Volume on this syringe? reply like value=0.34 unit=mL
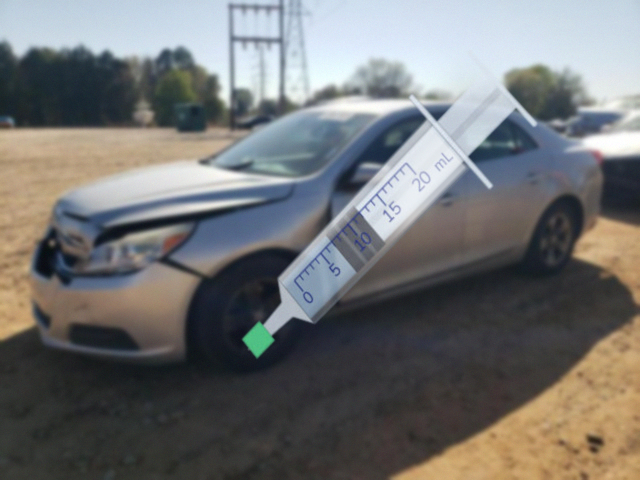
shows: value=7 unit=mL
